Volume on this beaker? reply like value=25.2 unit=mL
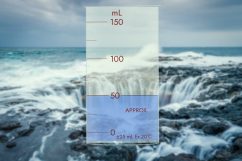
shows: value=50 unit=mL
